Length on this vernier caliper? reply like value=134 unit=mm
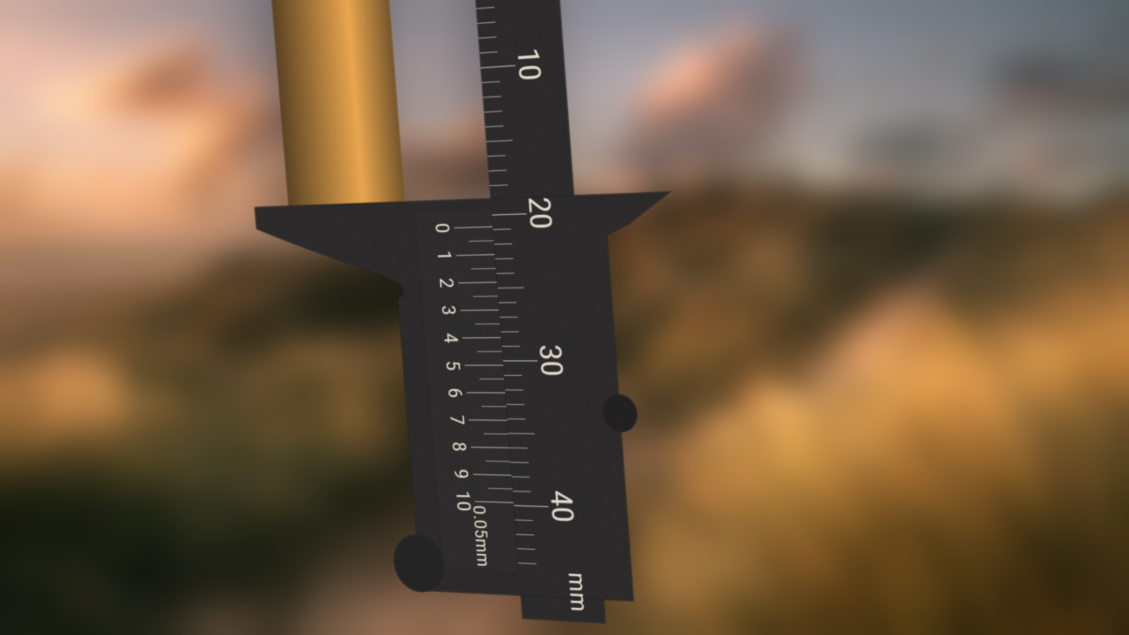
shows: value=20.8 unit=mm
